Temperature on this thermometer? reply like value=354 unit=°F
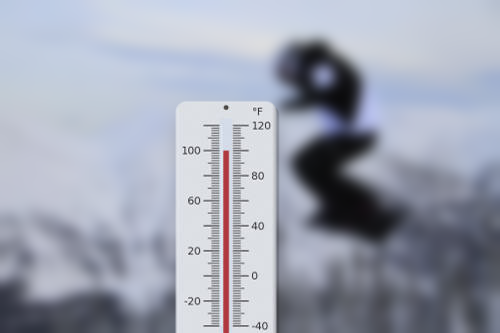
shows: value=100 unit=°F
